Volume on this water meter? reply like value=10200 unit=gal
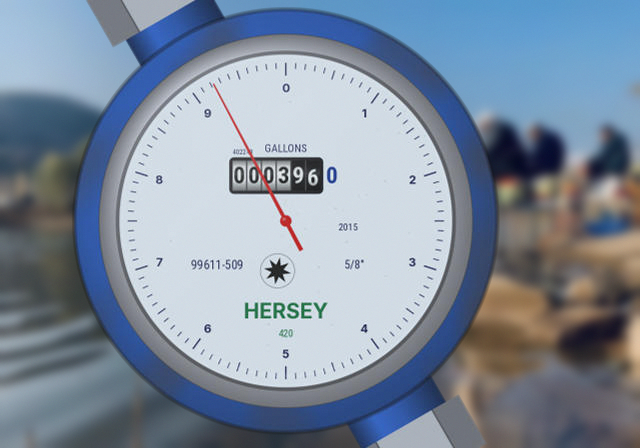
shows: value=3959.2 unit=gal
